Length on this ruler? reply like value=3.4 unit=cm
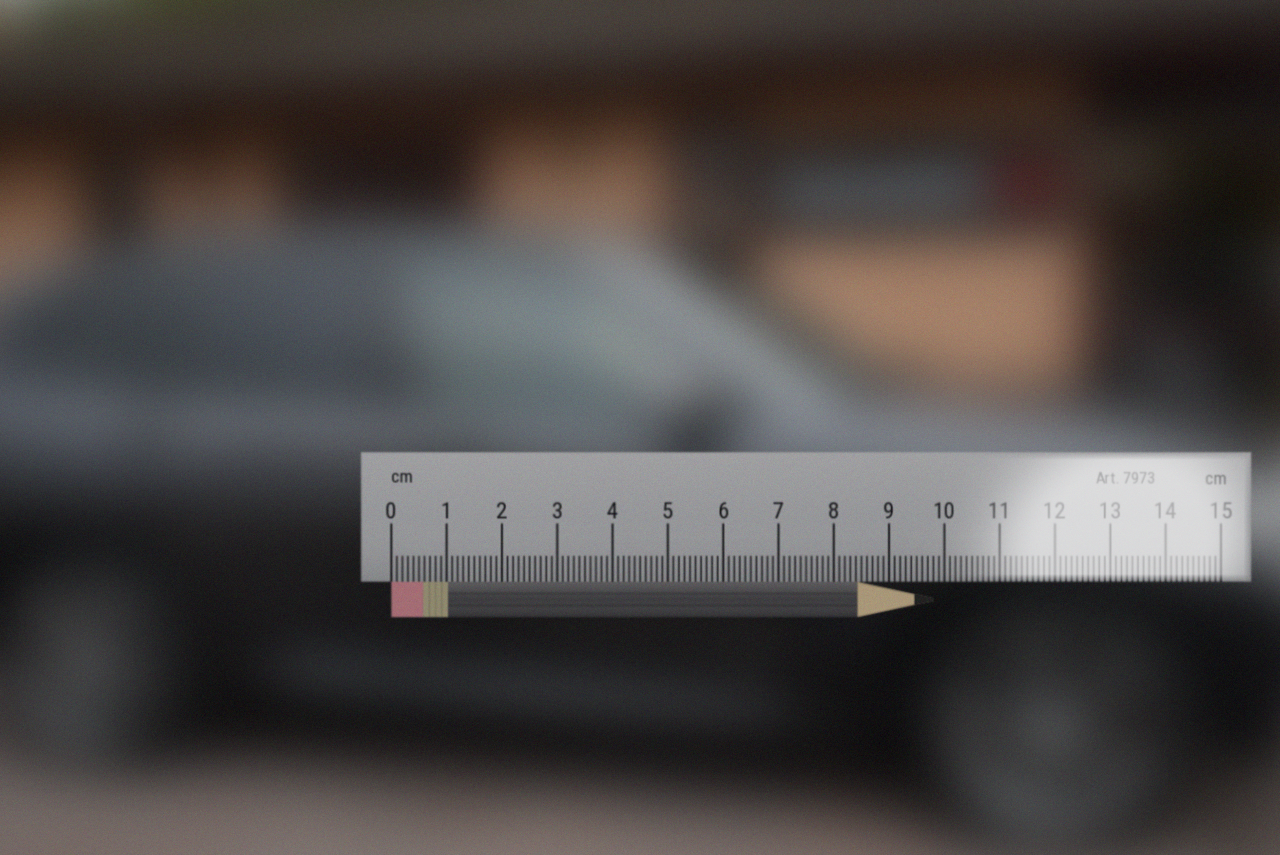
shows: value=9.8 unit=cm
